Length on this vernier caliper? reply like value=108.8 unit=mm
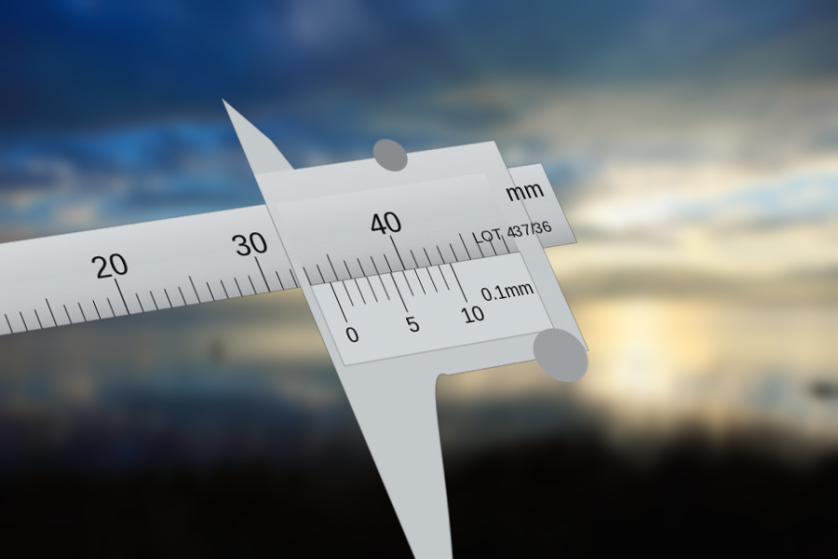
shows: value=34.4 unit=mm
